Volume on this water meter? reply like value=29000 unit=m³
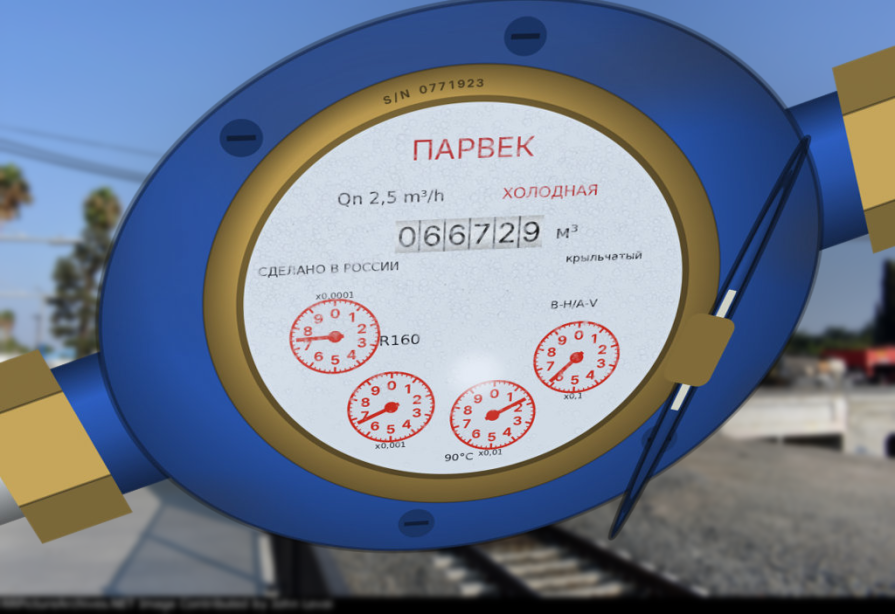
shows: value=66729.6167 unit=m³
